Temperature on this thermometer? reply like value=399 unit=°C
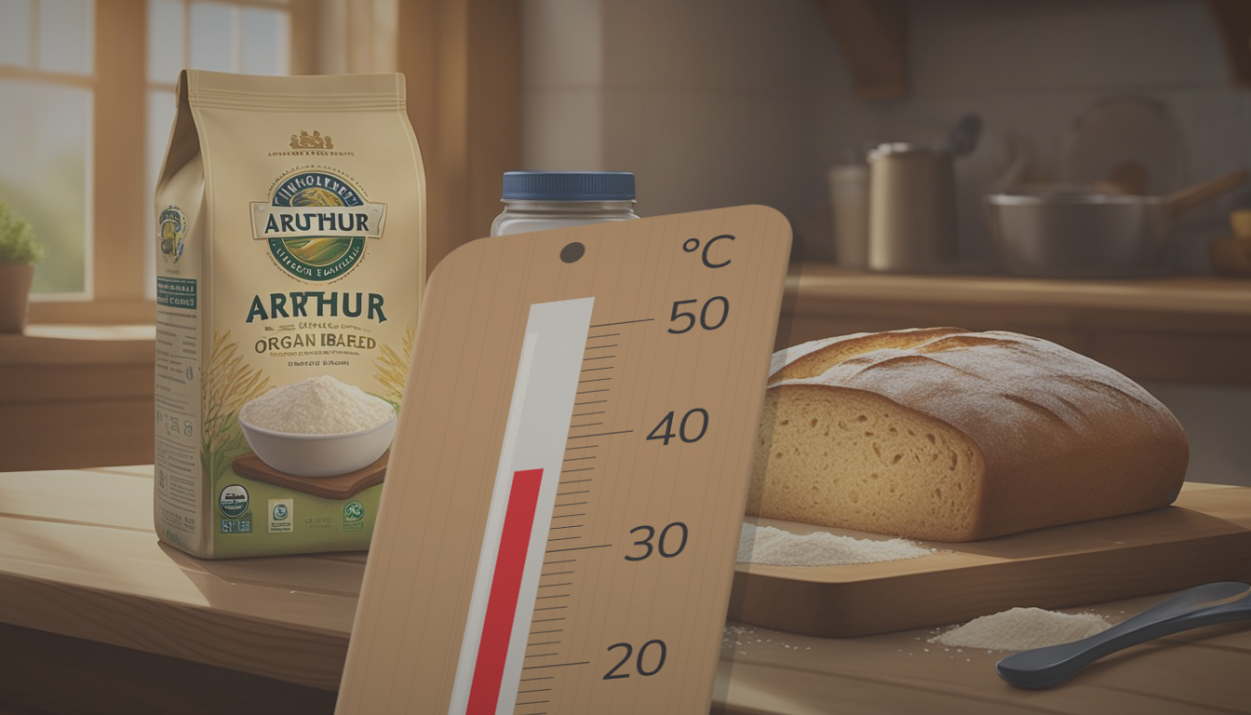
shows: value=37.5 unit=°C
